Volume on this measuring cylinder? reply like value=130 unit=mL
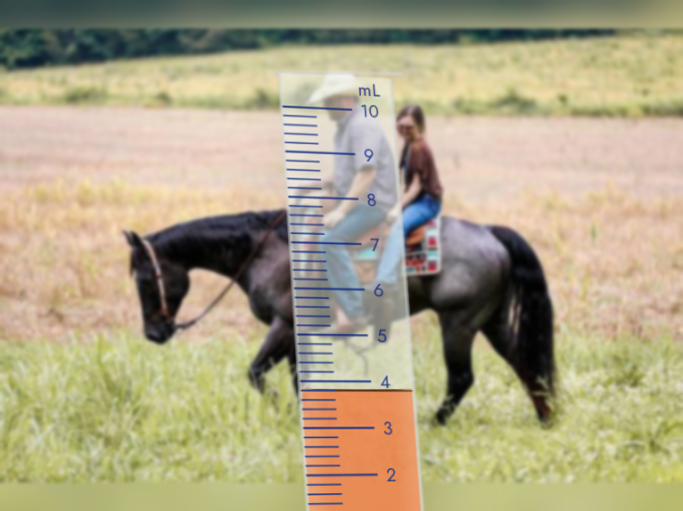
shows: value=3.8 unit=mL
